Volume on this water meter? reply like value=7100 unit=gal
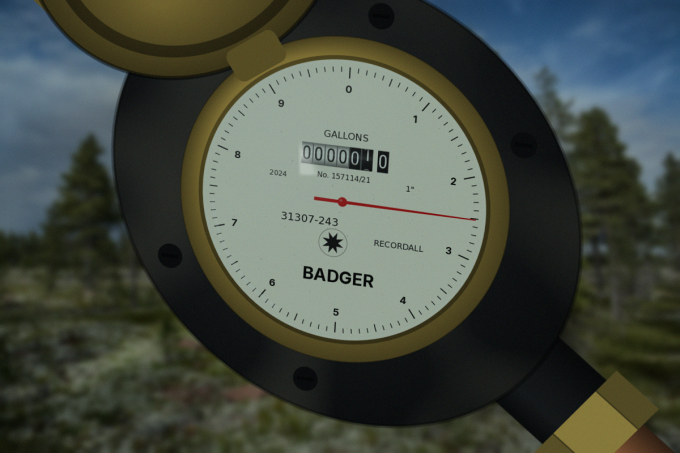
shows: value=12.5 unit=gal
